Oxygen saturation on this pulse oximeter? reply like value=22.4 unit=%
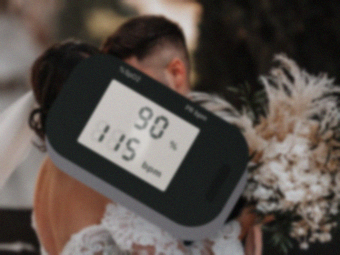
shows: value=90 unit=%
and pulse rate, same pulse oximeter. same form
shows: value=115 unit=bpm
